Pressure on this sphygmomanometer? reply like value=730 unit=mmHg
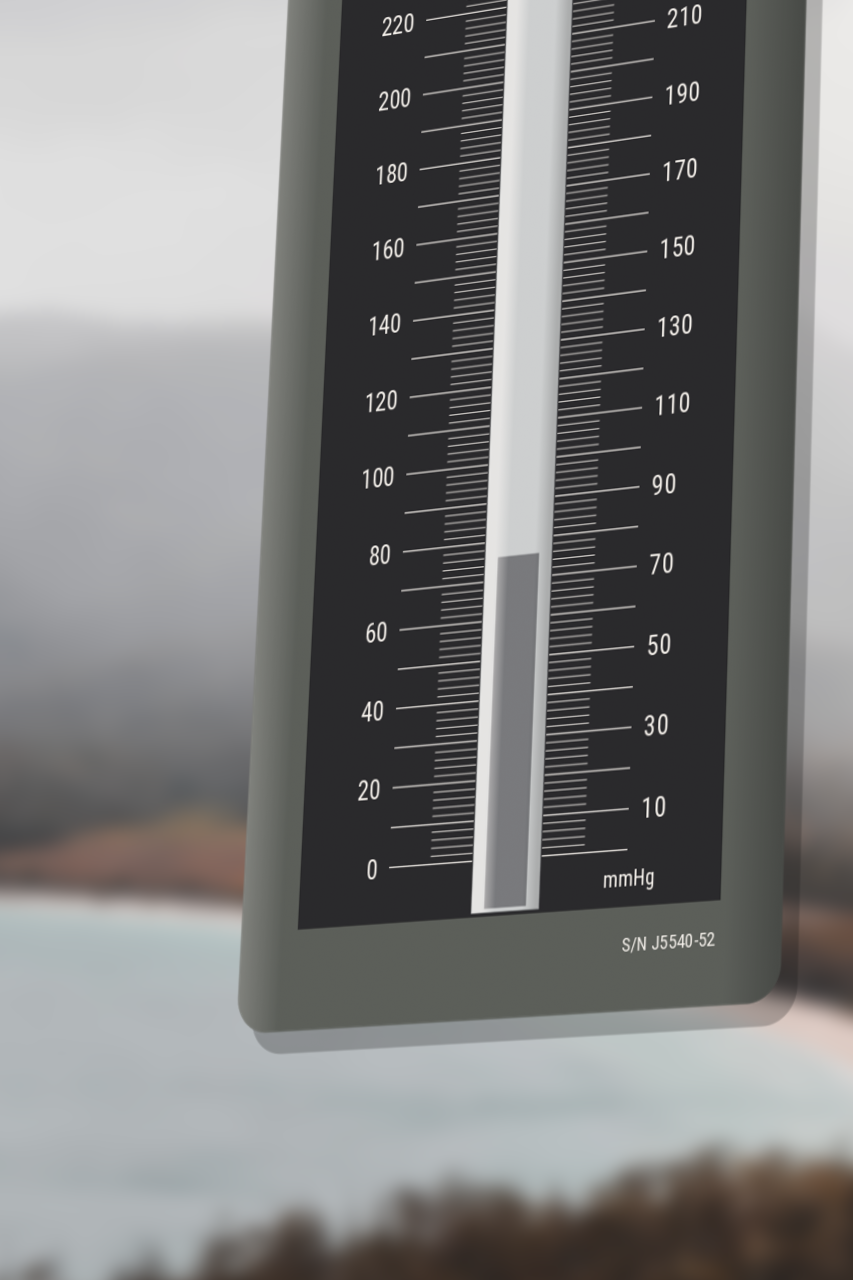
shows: value=76 unit=mmHg
